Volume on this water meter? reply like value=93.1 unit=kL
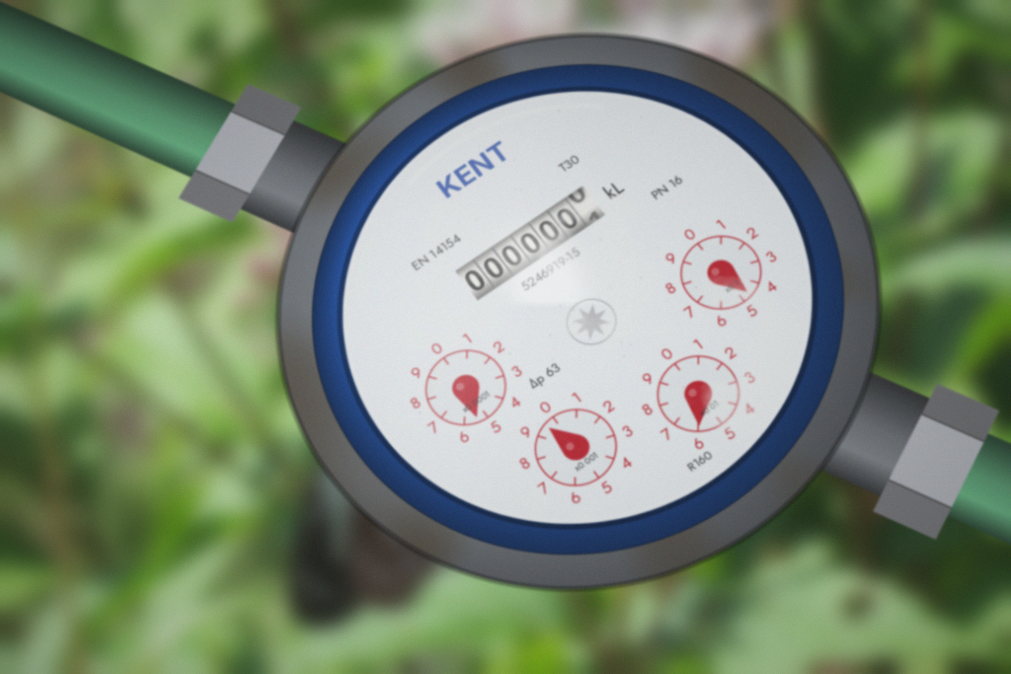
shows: value=0.4595 unit=kL
